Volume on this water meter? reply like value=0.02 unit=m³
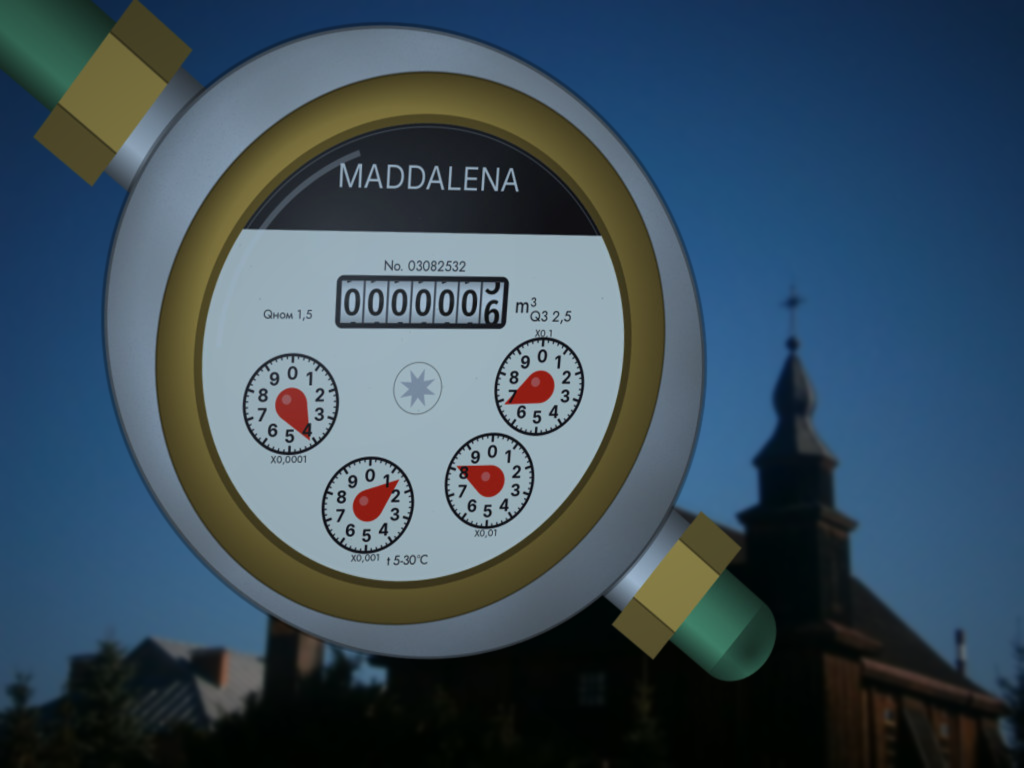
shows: value=5.6814 unit=m³
